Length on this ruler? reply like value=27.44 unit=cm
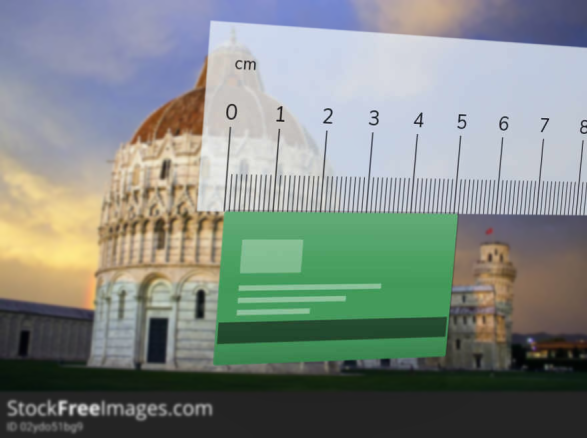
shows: value=5.1 unit=cm
